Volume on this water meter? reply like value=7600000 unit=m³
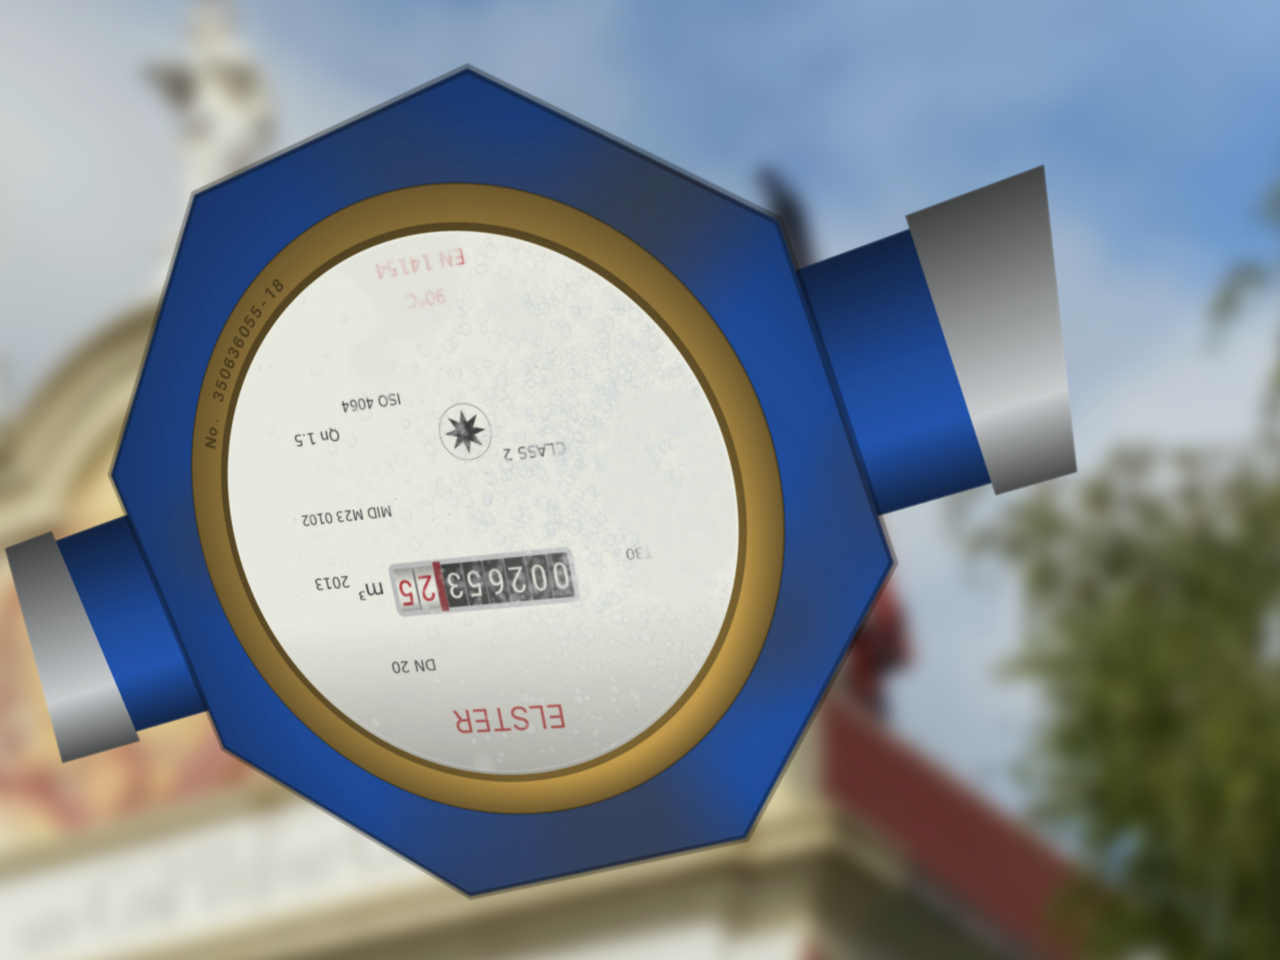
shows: value=2653.25 unit=m³
